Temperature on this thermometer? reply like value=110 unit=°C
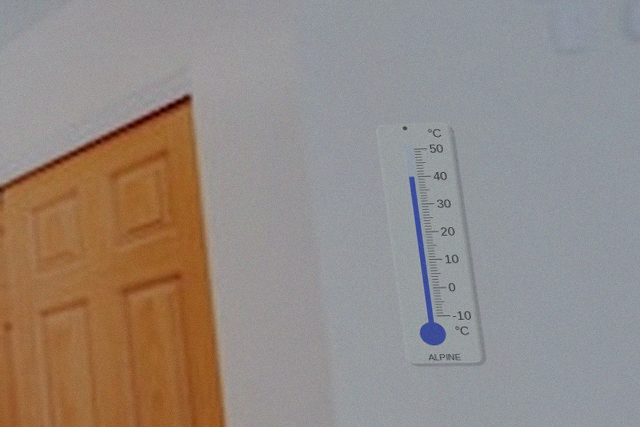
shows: value=40 unit=°C
